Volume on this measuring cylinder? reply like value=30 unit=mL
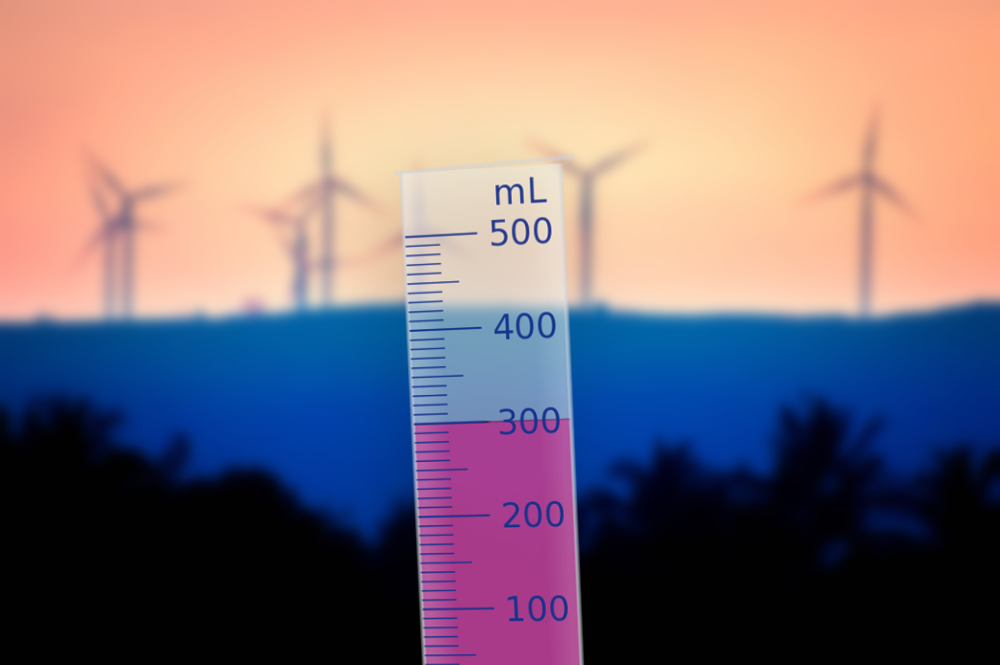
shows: value=300 unit=mL
